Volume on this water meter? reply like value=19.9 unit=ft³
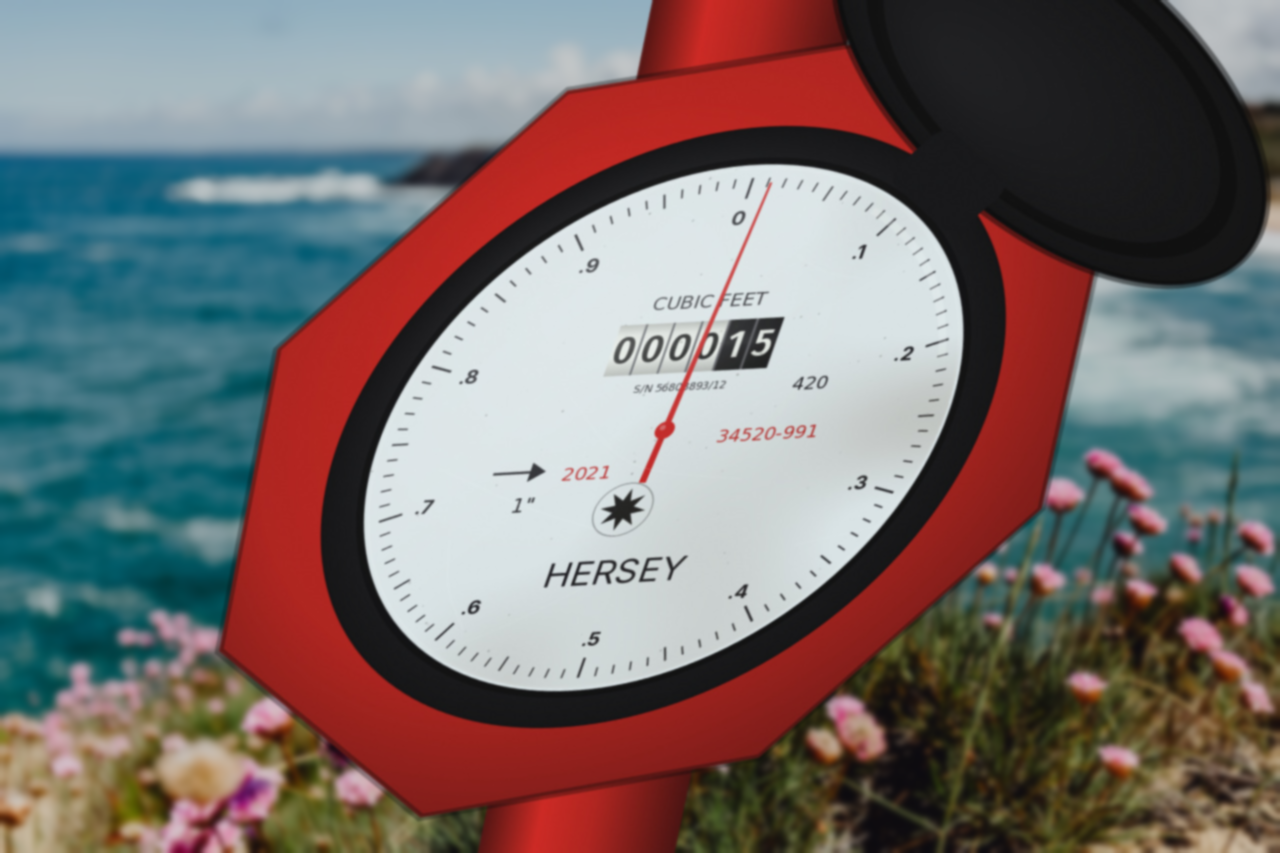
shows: value=15.01 unit=ft³
